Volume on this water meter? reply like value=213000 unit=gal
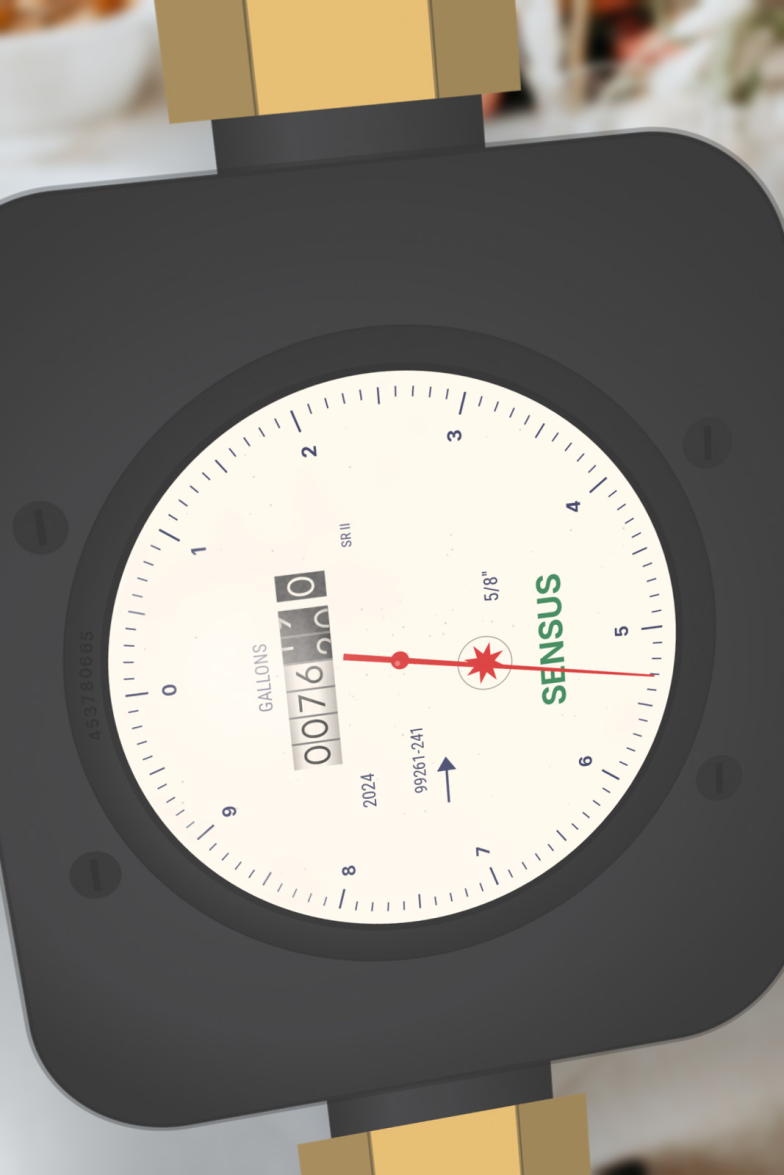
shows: value=76195.3 unit=gal
